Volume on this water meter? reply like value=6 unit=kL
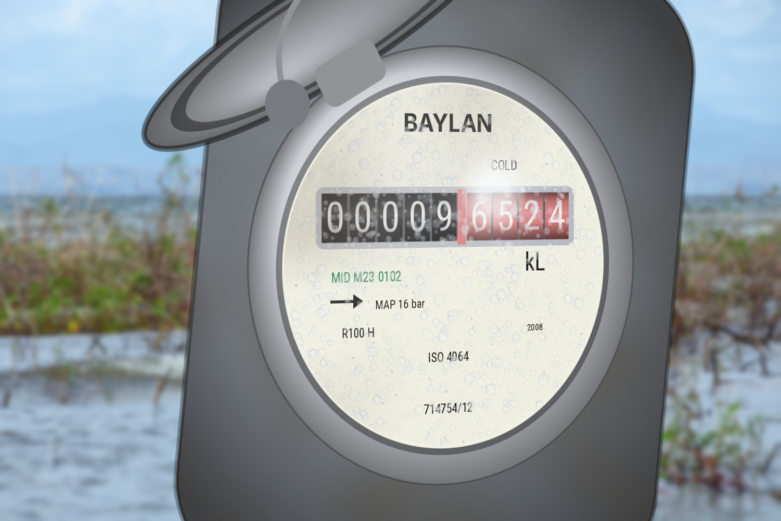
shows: value=9.6524 unit=kL
